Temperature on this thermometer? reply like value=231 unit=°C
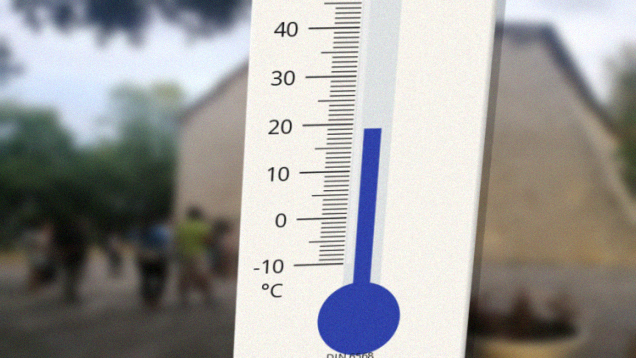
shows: value=19 unit=°C
